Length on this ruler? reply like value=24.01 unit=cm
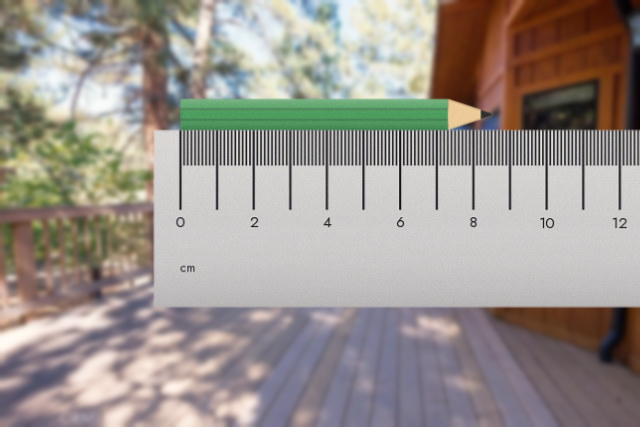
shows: value=8.5 unit=cm
